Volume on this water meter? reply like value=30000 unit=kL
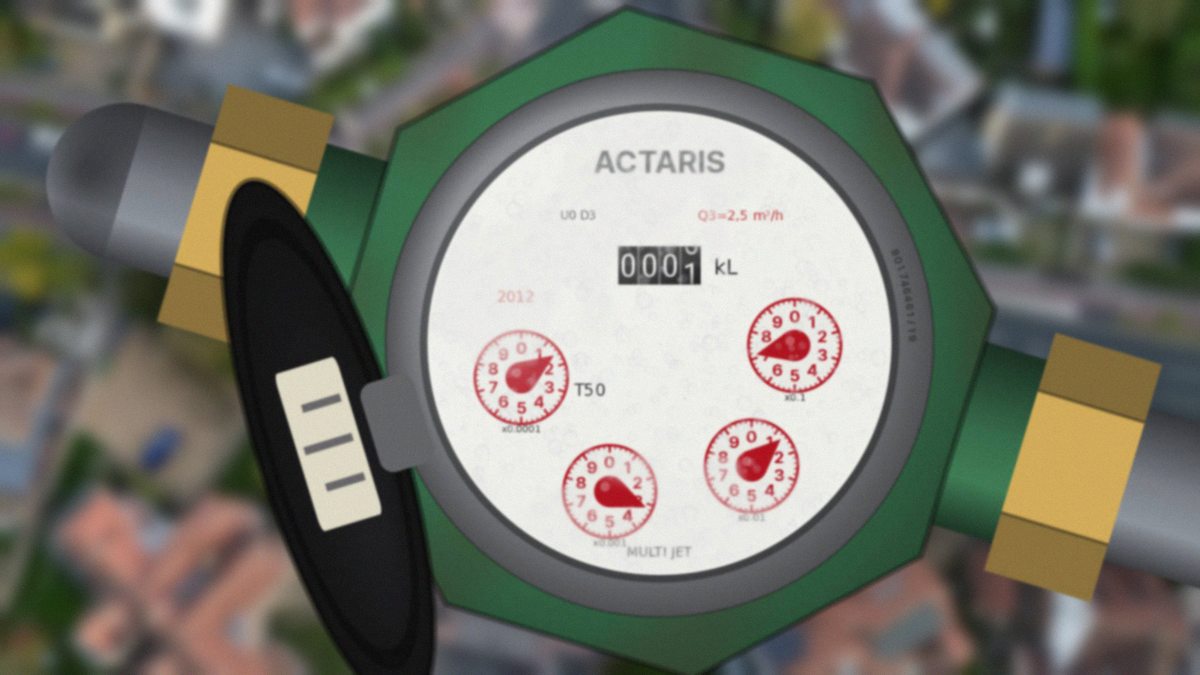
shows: value=0.7131 unit=kL
